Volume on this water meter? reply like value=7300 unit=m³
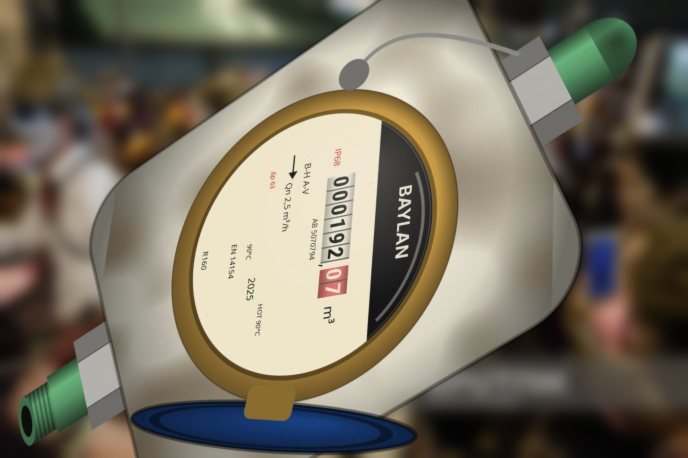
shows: value=192.07 unit=m³
